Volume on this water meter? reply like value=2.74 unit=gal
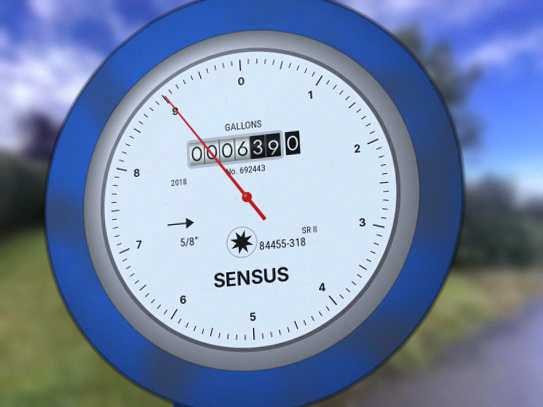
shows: value=6389.0 unit=gal
